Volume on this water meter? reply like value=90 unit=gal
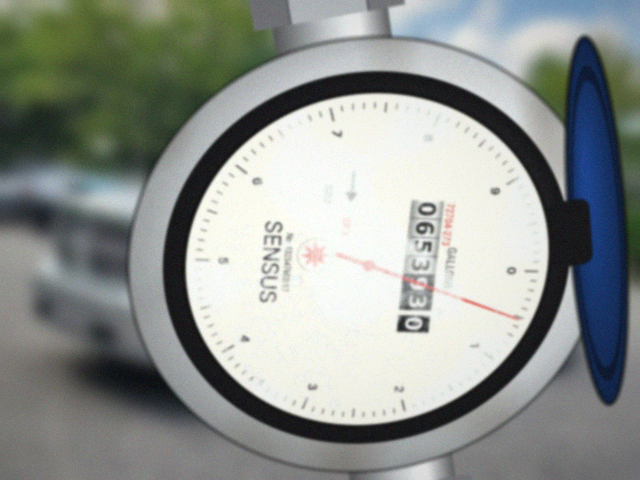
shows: value=653930.5 unit=gal
